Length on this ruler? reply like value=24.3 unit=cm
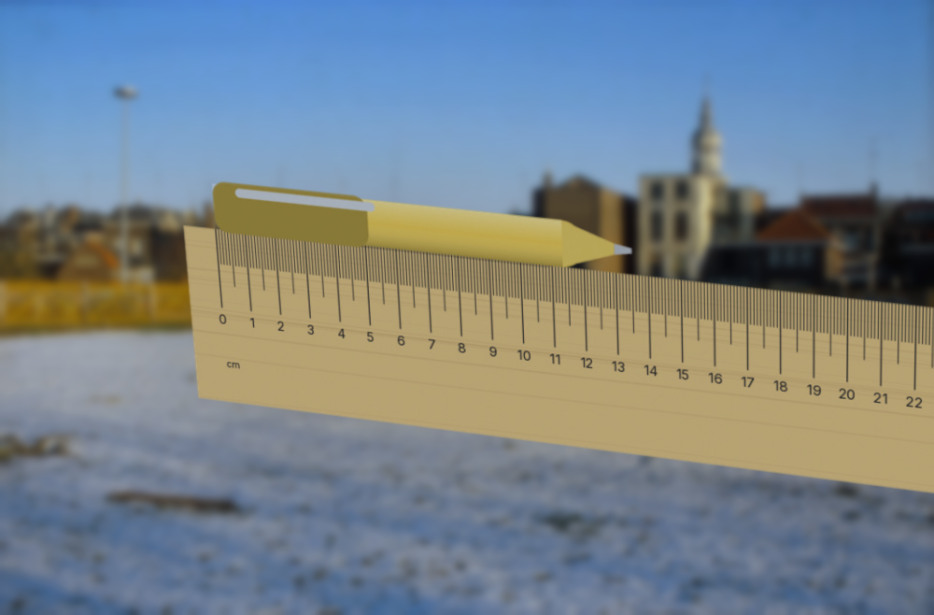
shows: value=13.5 unit=cm
